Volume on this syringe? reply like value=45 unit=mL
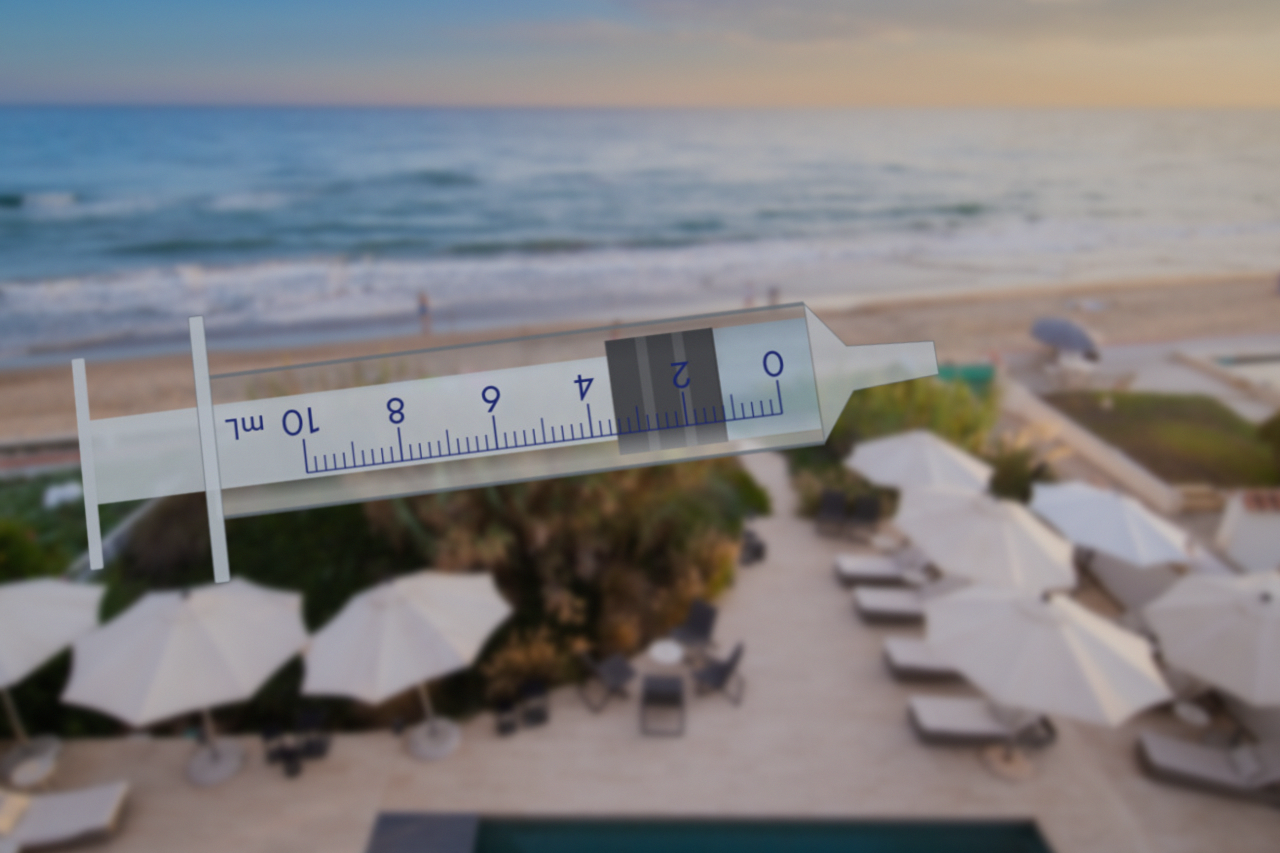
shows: value=1.2 unit=mL
